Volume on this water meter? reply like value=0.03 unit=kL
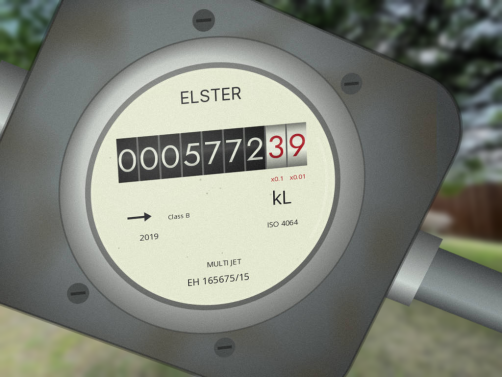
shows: value=5772.39 unit=kL
